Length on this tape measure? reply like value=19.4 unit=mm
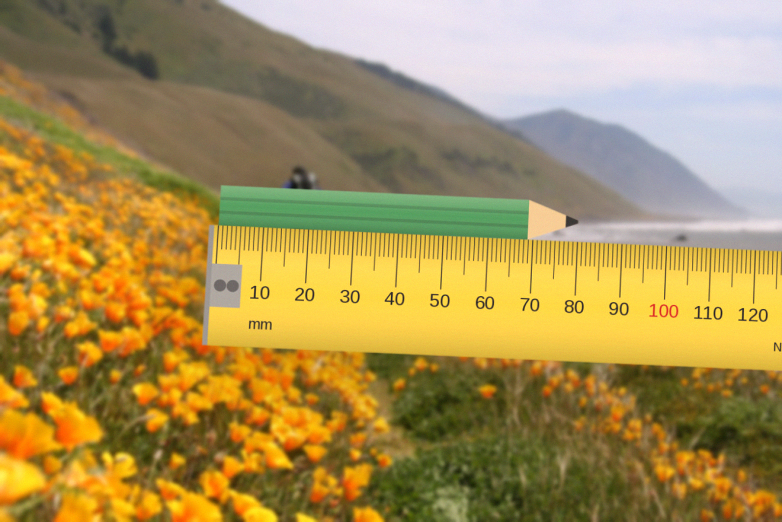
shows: value=80 unit=mm
